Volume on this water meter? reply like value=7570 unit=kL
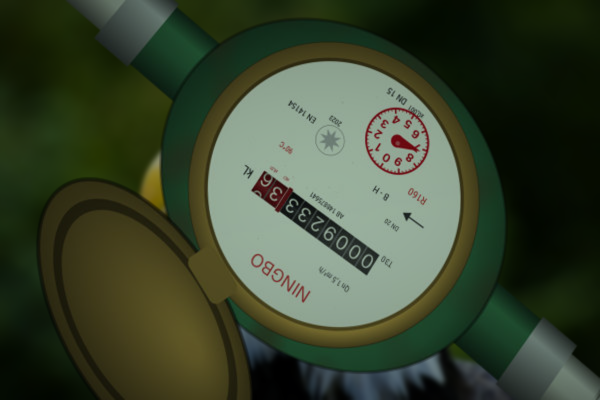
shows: value=9233.357 unit=kL
